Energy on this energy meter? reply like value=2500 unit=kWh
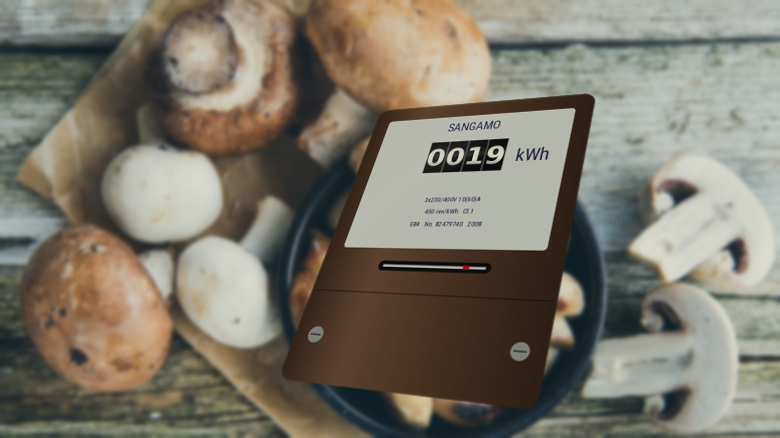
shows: value=19 unit=kWh
